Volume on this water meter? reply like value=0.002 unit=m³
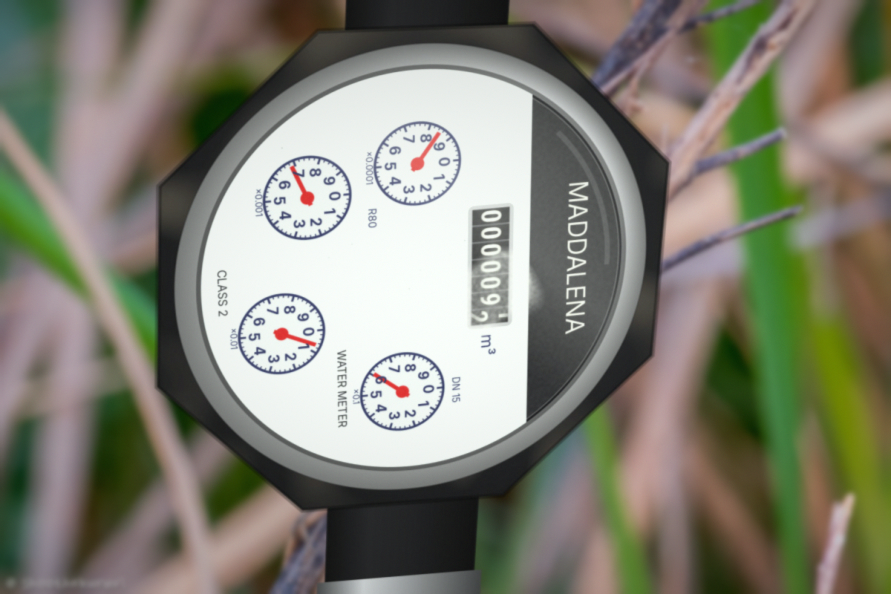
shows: value=91.6068 unit=m³
